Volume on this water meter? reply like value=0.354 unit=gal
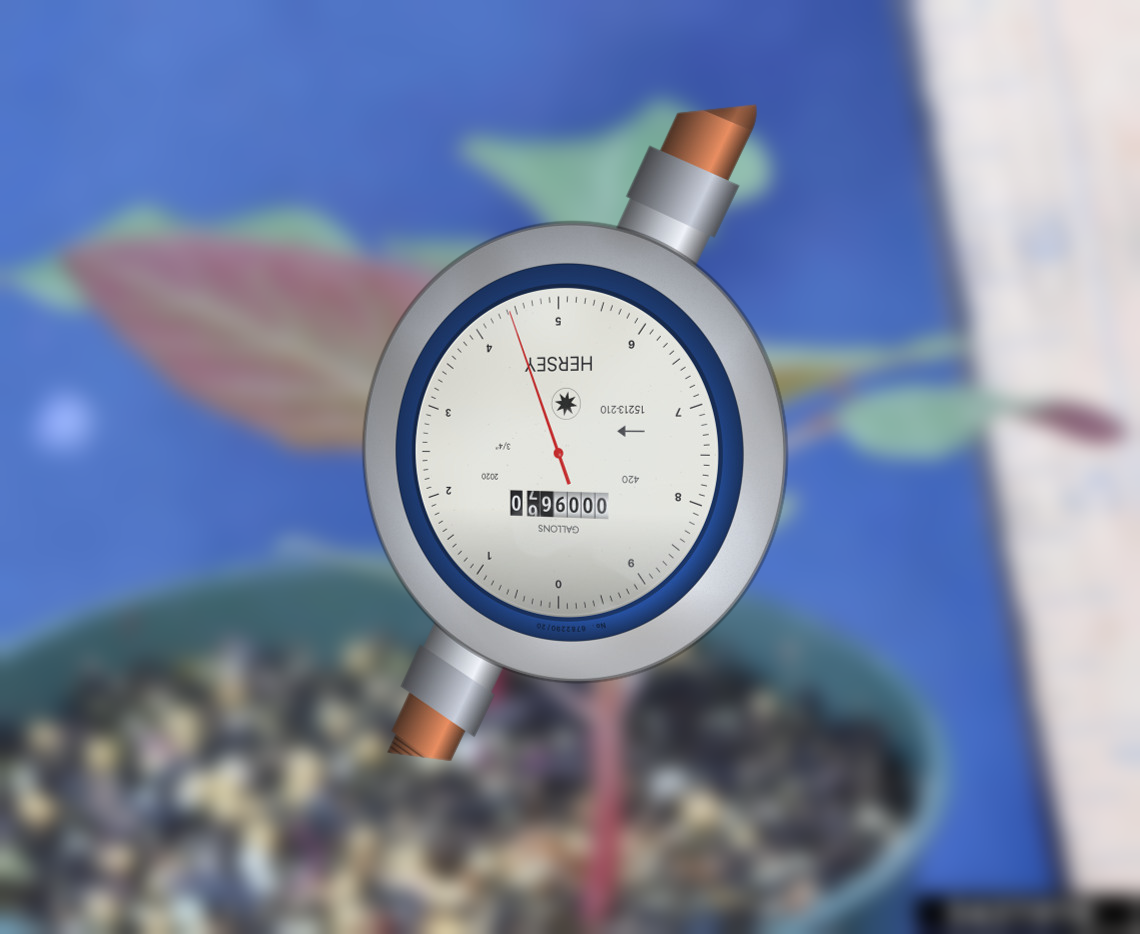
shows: value=9664.4 unit=gal
